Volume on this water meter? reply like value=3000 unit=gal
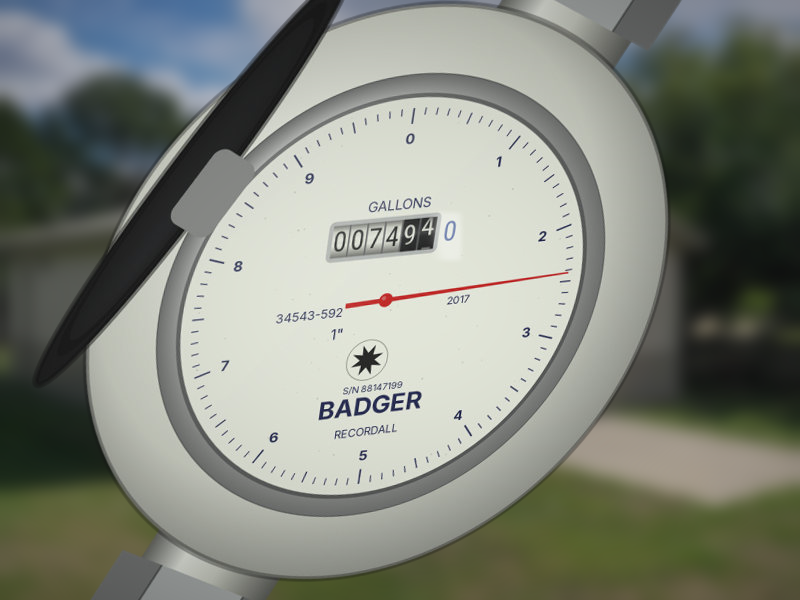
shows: value=74942.4 unit=gal
